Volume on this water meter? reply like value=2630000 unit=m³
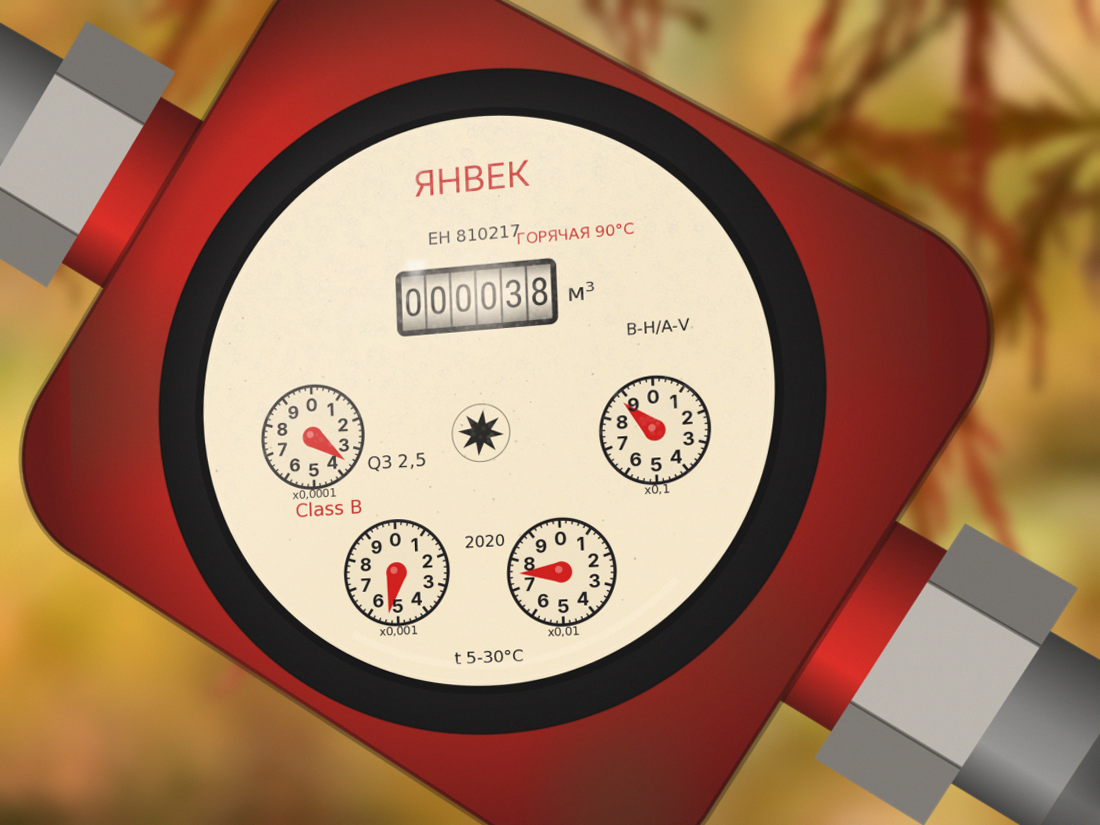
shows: value=38.8753 unit=m³
